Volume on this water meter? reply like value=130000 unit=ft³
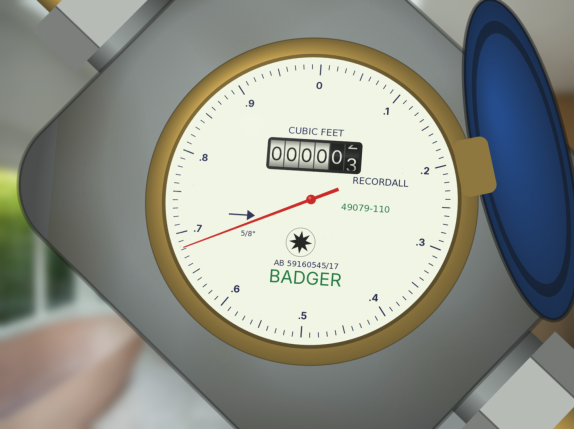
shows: value=2.68 unit=ft³
